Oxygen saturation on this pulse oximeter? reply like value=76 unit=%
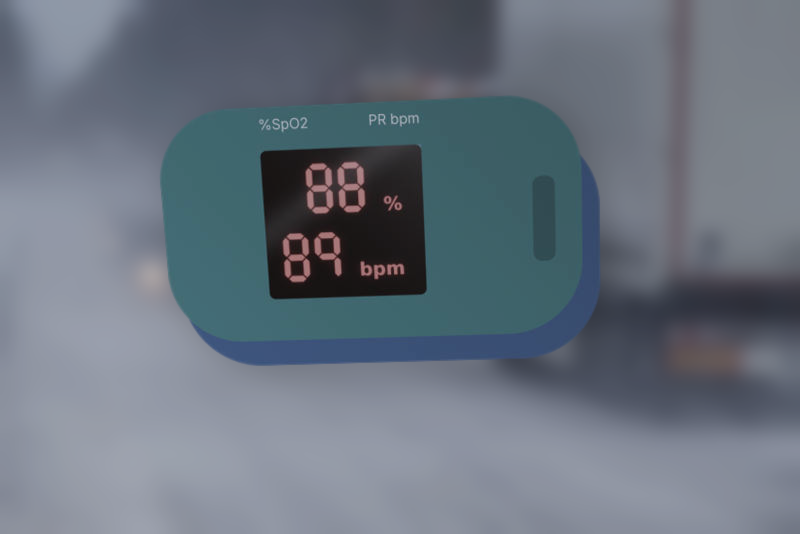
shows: value=88 unit=%
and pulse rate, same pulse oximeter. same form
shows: value=89 unit=bpm
